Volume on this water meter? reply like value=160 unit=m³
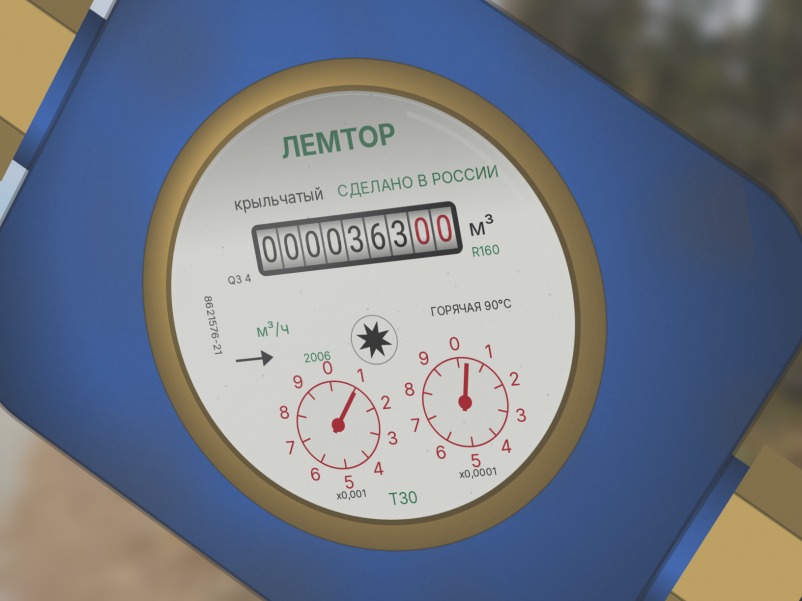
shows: value=363.0010 unit=m³
